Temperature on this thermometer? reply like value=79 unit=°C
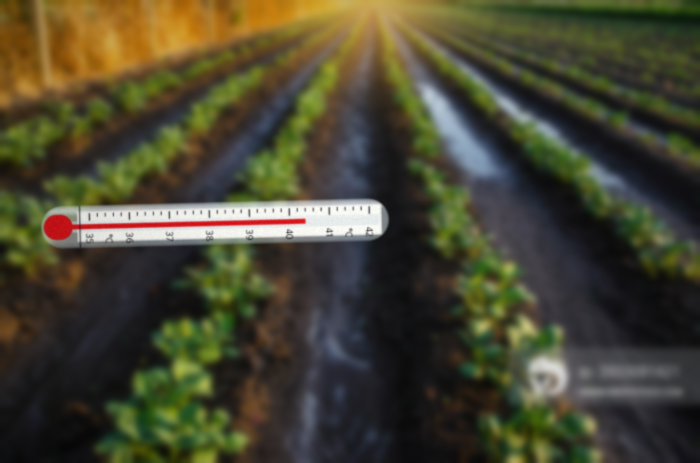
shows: value=40.4 unit=°C
